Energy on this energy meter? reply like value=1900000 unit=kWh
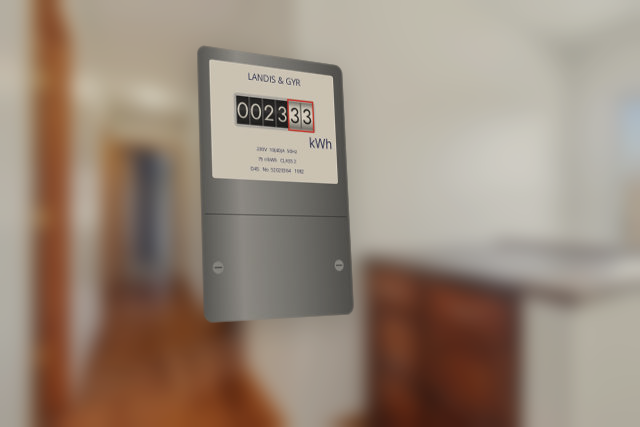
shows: value=23.33 unit=kWh
